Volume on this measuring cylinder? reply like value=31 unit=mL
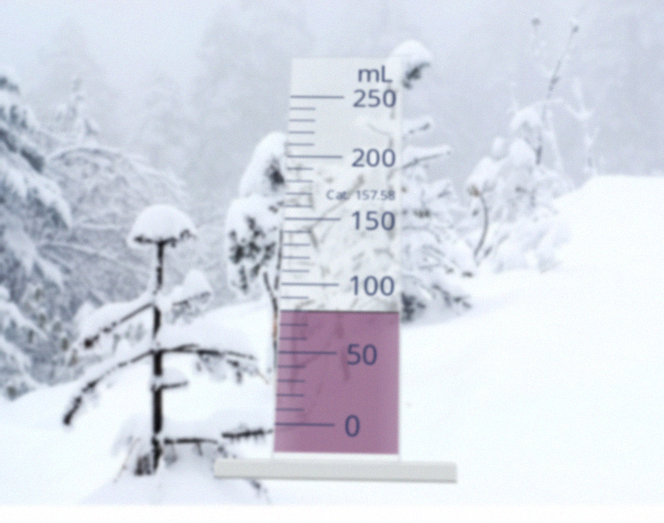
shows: value=80 unit=mL
